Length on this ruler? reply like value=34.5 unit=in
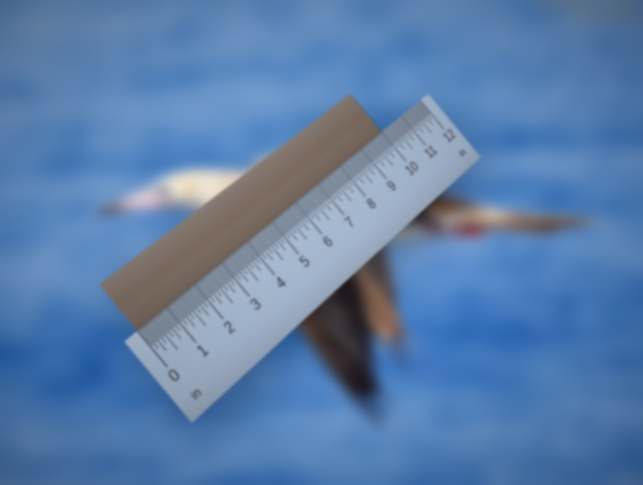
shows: value=10 unit=in
